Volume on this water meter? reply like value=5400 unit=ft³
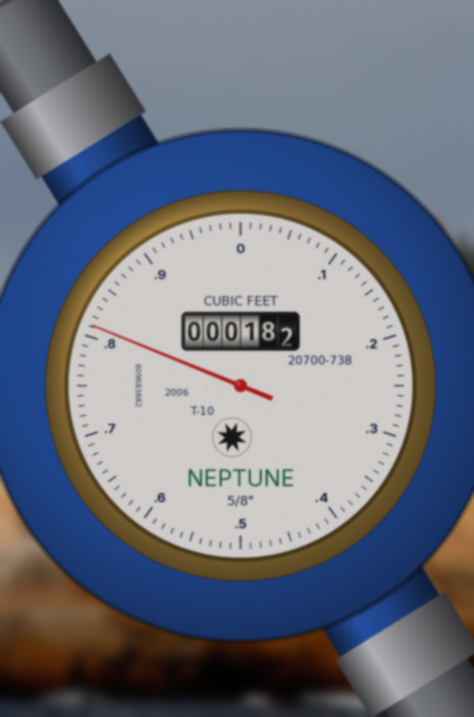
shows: value=181.81 unit=ft³
